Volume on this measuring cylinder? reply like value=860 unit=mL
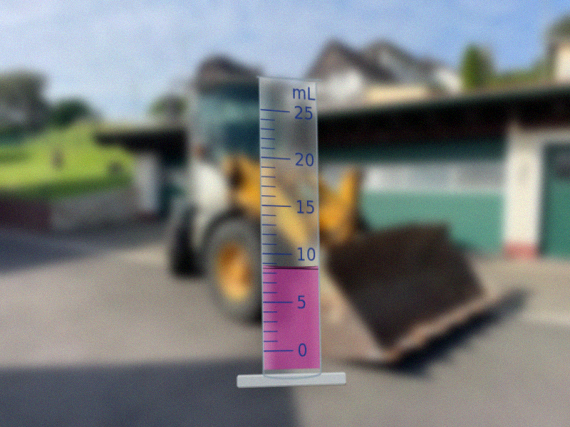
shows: value=8.5 unit=mL
